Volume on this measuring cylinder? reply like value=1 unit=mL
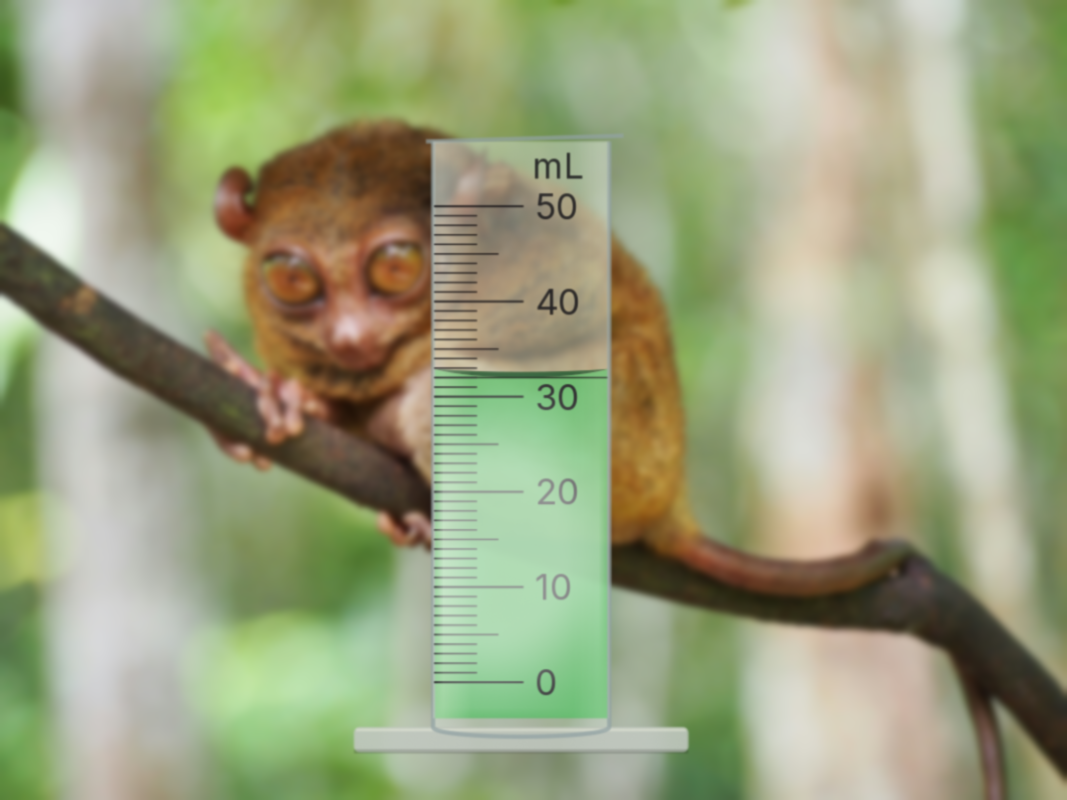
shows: value=32 unit=mL
